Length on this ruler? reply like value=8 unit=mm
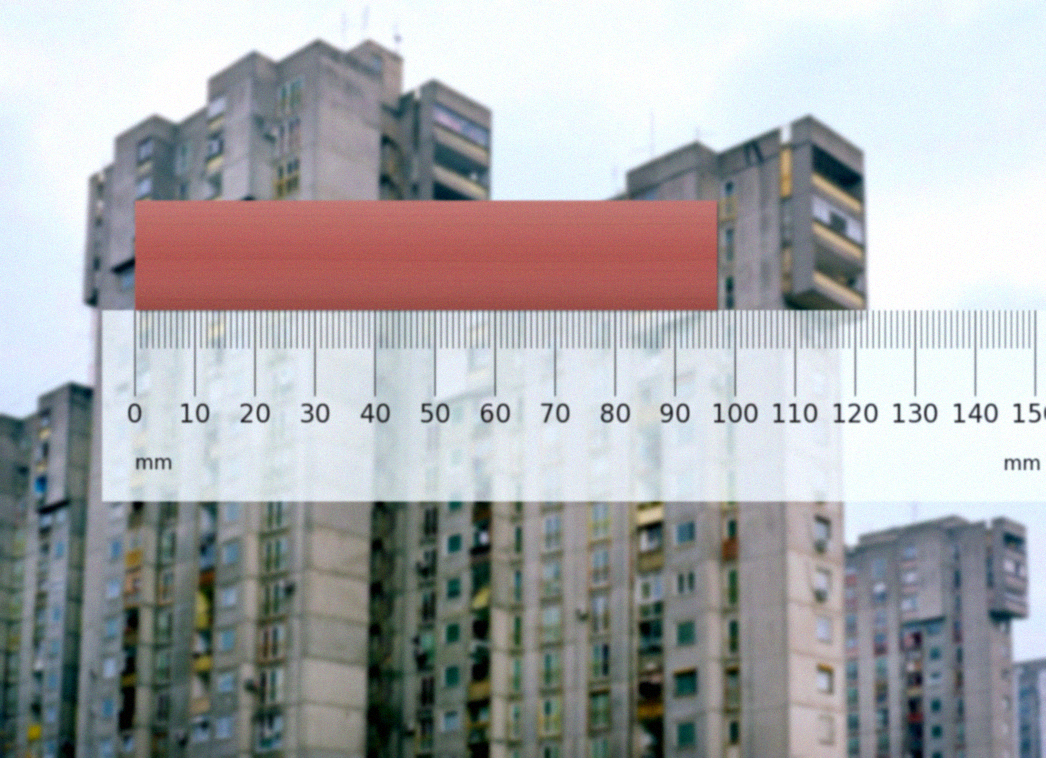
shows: value=97 unit=mm
